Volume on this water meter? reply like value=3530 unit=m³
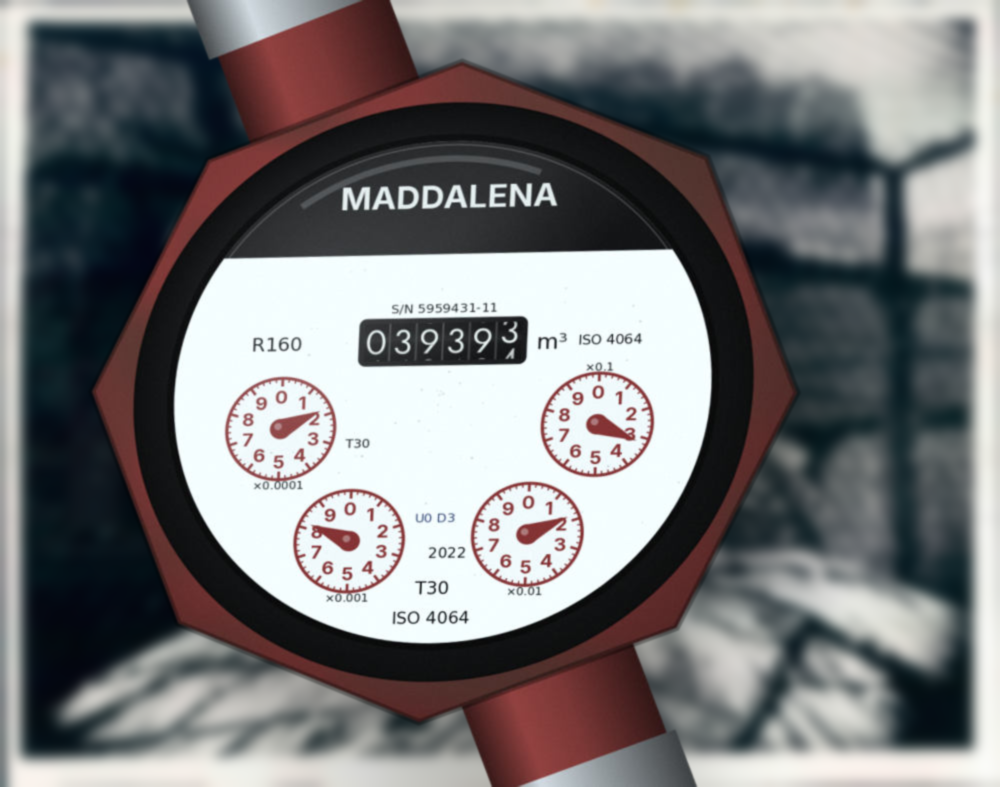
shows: value=39393.3181 unit=m³
